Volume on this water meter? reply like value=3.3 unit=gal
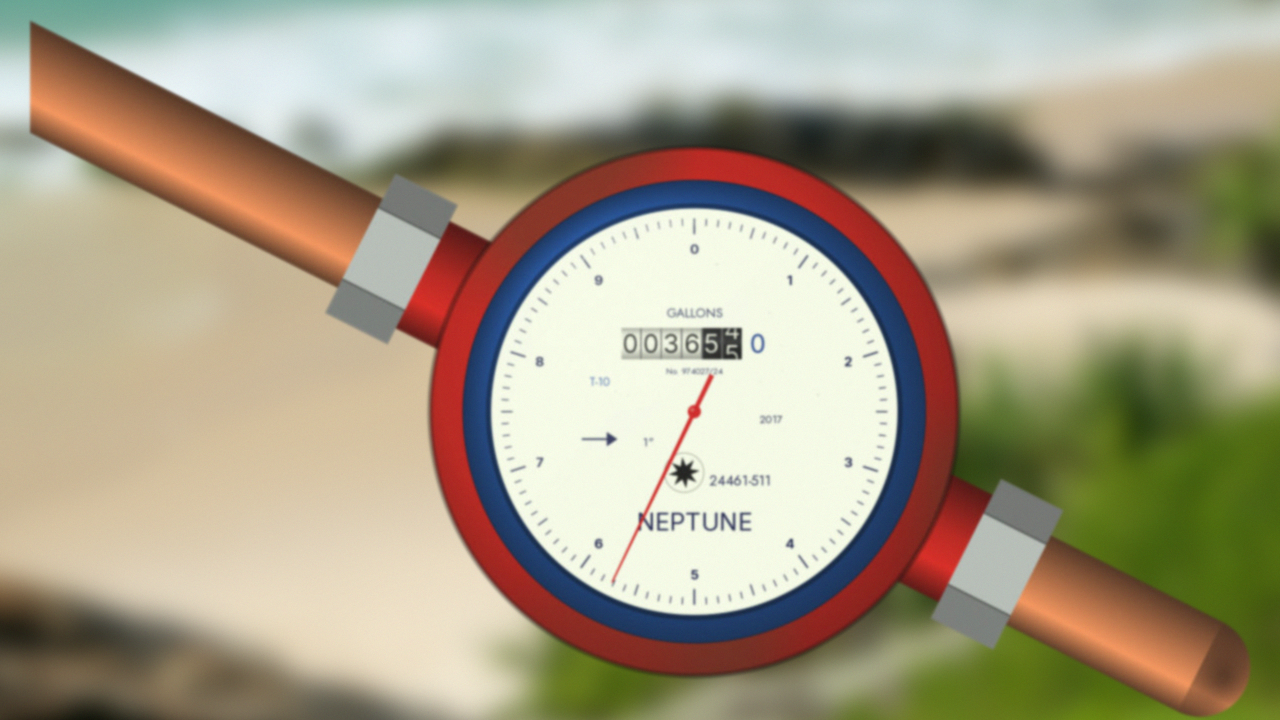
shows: value=36545.7 unit=gal
